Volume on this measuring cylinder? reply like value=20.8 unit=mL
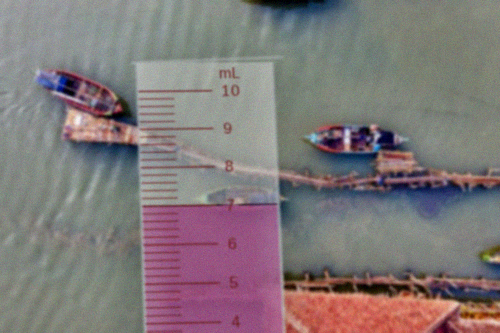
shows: value=7 unit=mL
